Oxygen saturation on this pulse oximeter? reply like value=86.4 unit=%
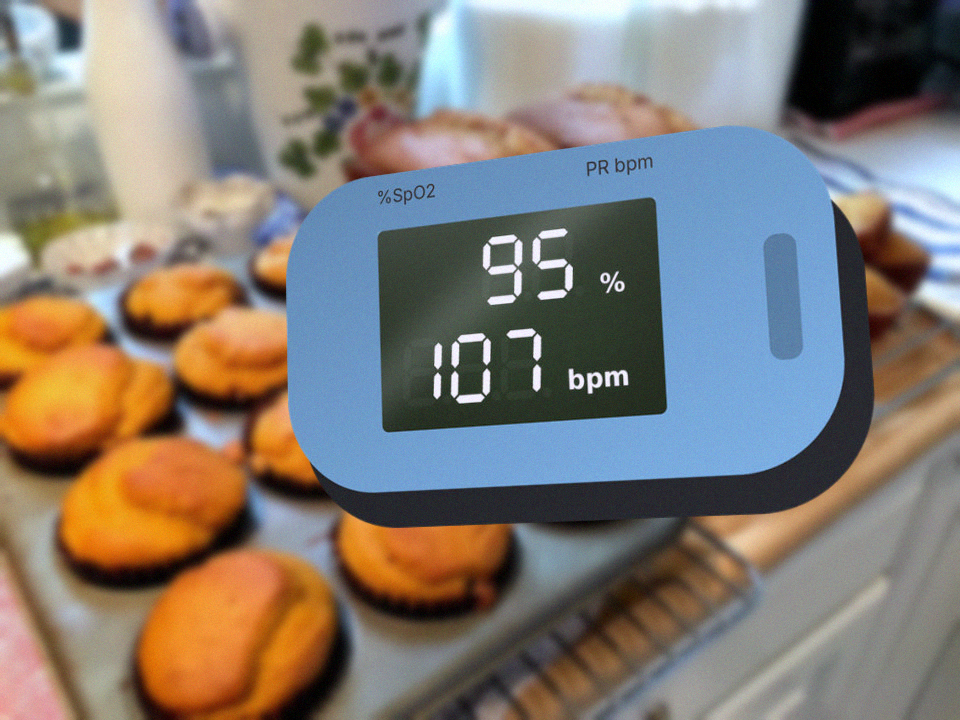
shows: value=95 unit=%
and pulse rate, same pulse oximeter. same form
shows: value=107 unit=bpm
